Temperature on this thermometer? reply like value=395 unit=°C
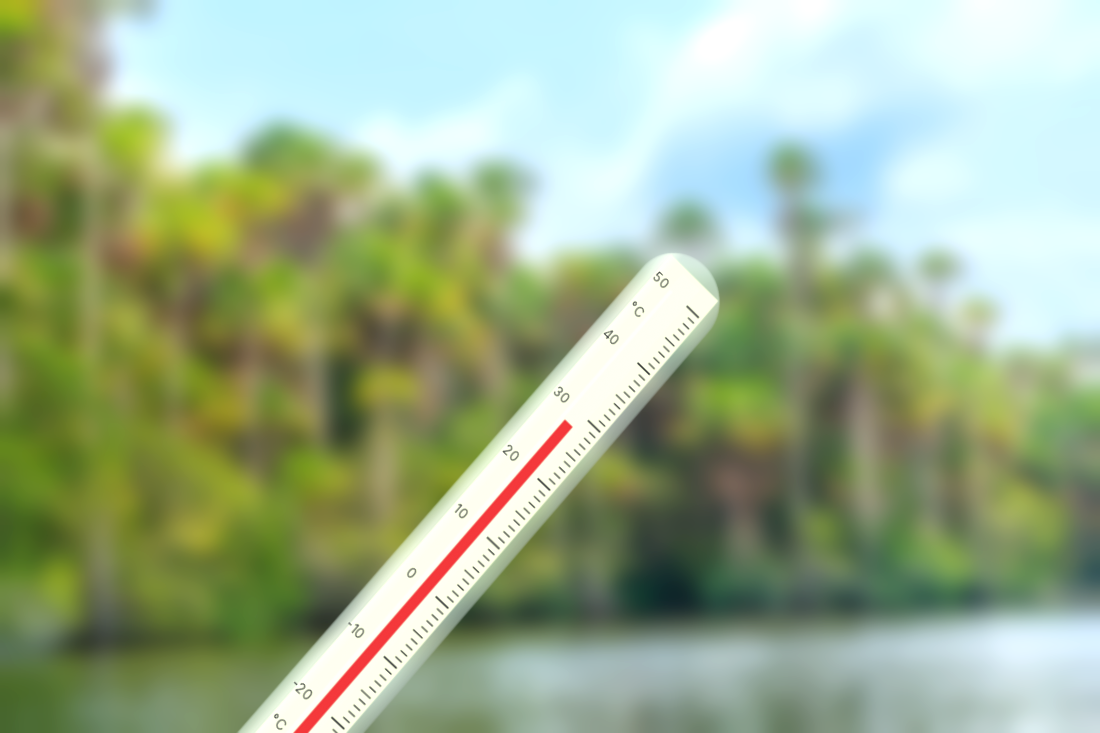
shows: value=28 unit=°C
